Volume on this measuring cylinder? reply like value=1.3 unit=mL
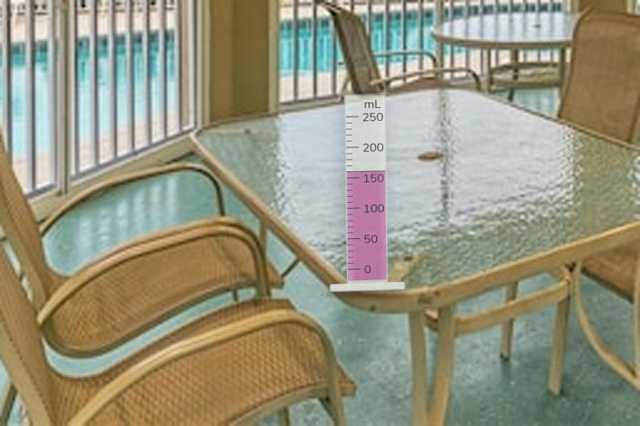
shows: value=160 unit=mL
